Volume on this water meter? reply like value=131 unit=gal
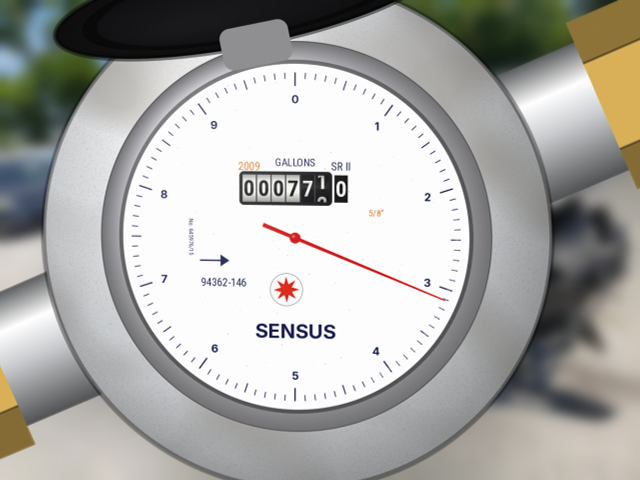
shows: value=7713.1 unit=gal
